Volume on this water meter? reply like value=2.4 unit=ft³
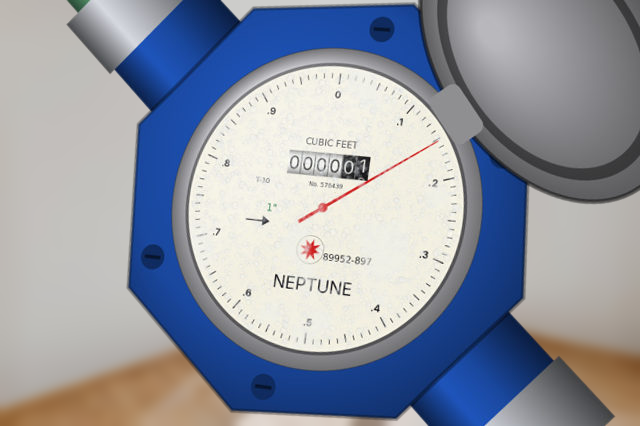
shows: value=1.15 unit=ft³
